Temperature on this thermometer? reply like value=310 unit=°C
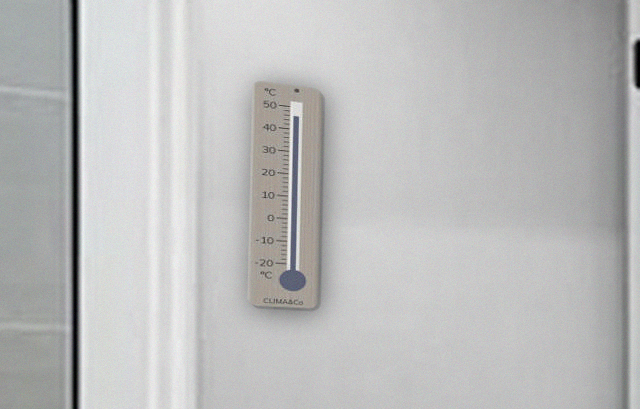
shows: value=46 unit=°C
